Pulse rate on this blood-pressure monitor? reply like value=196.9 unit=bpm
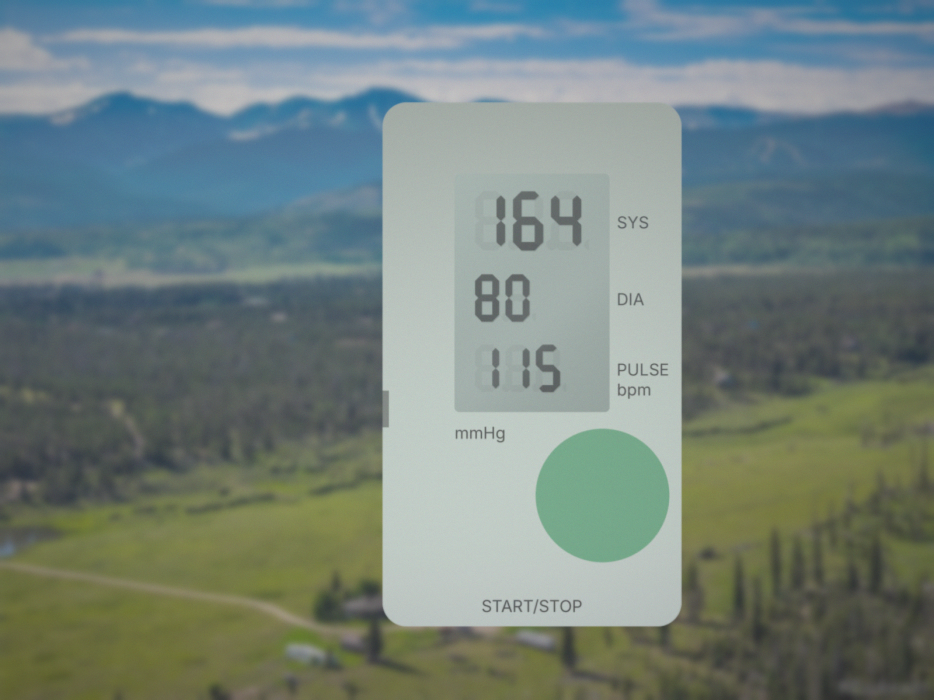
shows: value=115 unit=bpm
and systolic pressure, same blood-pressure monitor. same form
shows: value=164 unit=mmHg
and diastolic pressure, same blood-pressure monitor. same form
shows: value=80 unit=mmHg
